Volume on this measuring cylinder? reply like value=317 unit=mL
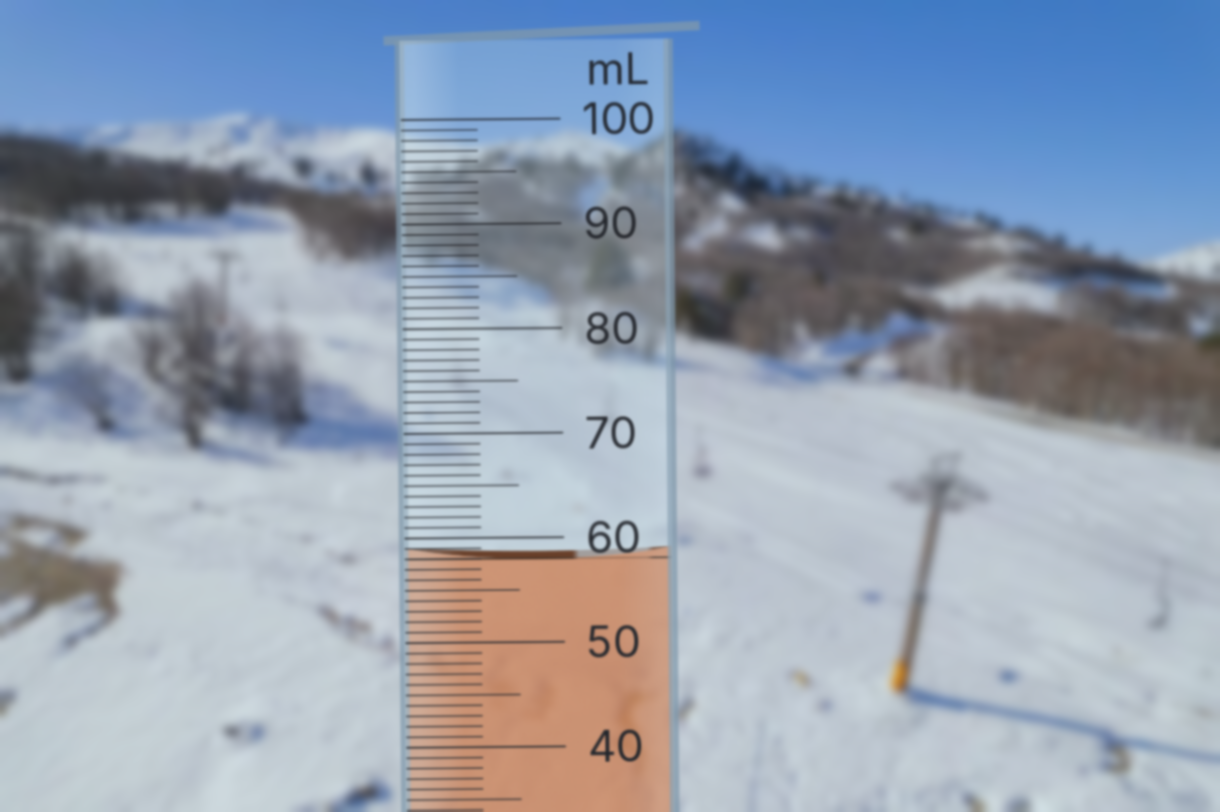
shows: value=58 unit=mL
